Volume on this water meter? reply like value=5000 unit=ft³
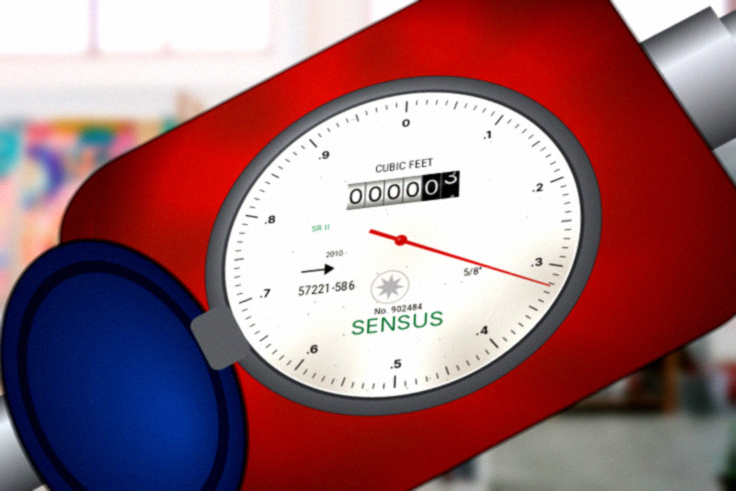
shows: value=3.32 unit=ft³
